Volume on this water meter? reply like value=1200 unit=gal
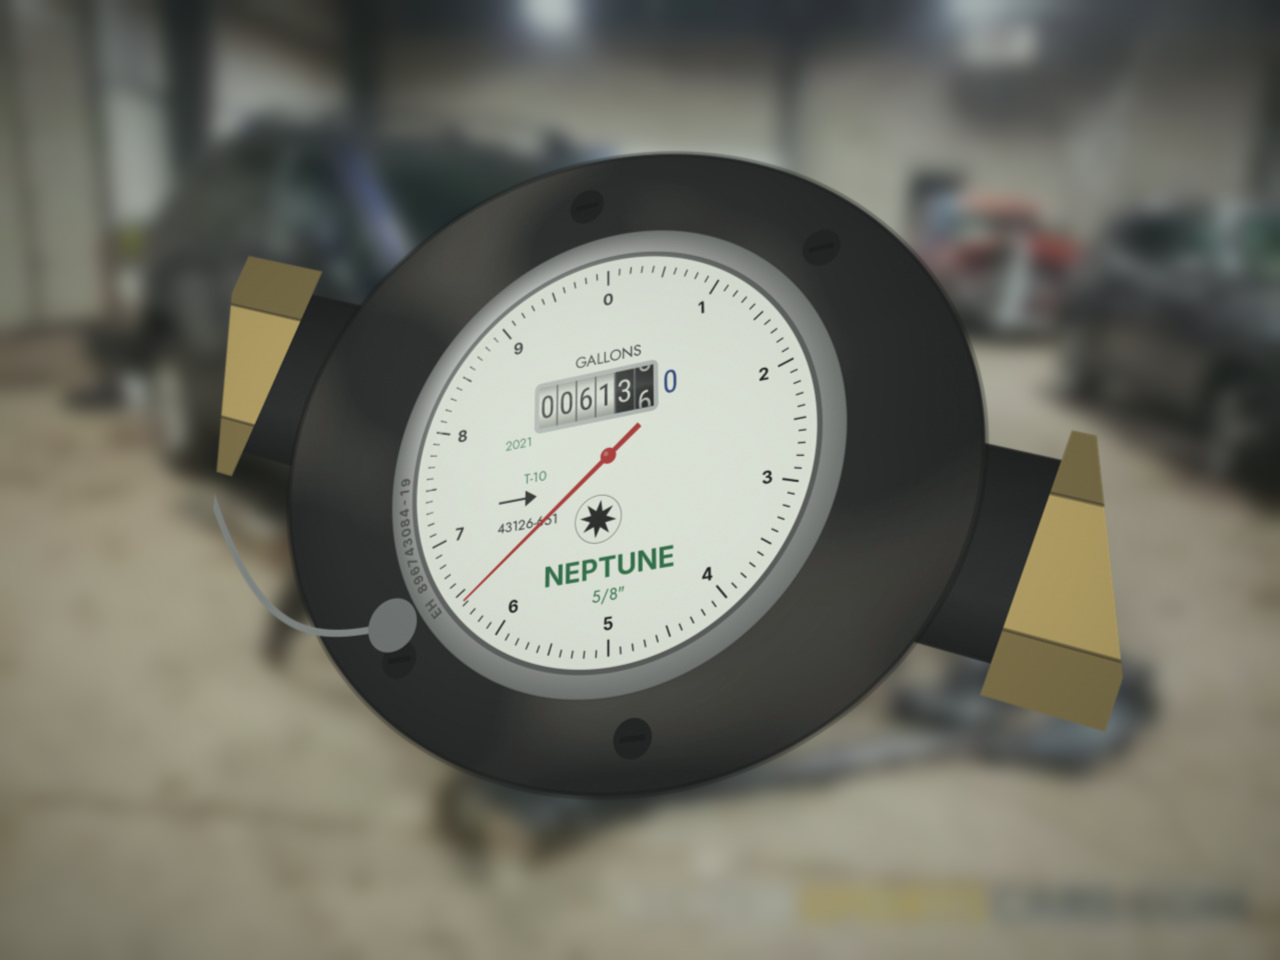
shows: value=61356.4 unit=gal
